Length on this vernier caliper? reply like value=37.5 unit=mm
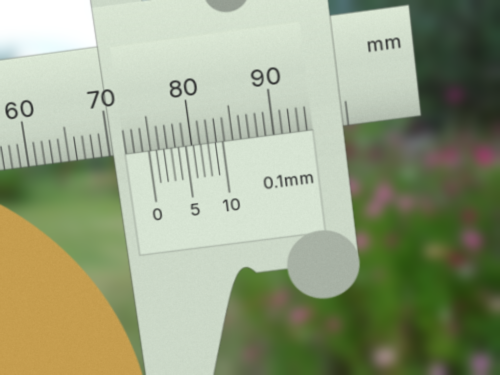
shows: value=74.8 unit=mm
